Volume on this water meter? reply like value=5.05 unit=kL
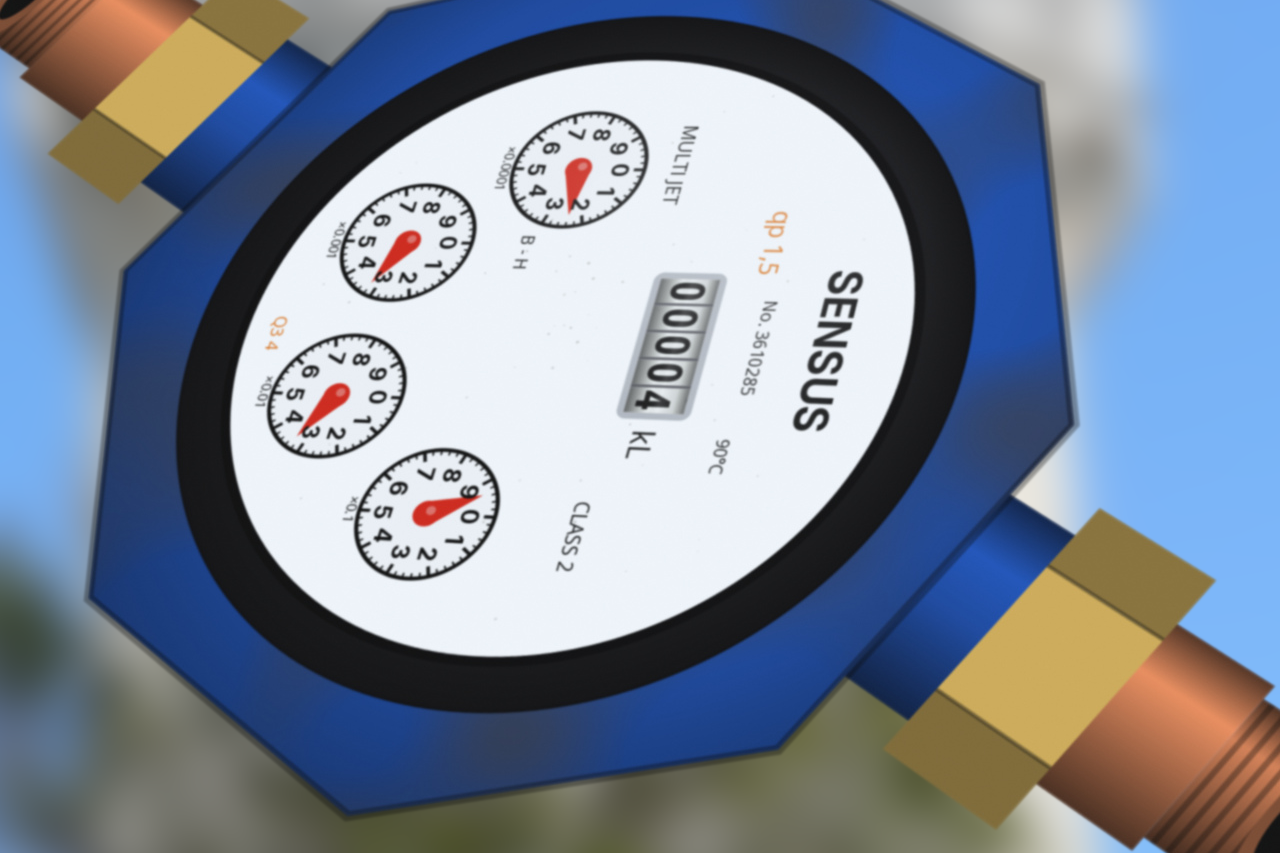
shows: value=3.9332 unit=kL
